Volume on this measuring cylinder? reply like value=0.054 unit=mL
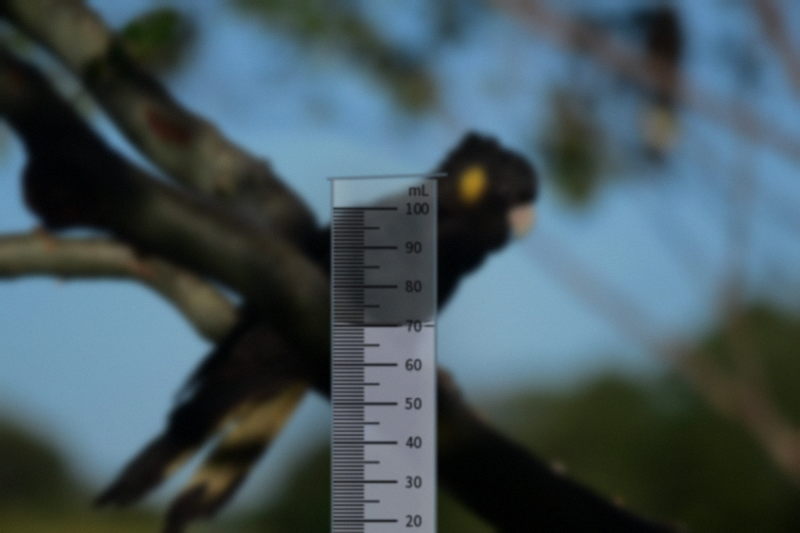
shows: value=70 unit=mL
